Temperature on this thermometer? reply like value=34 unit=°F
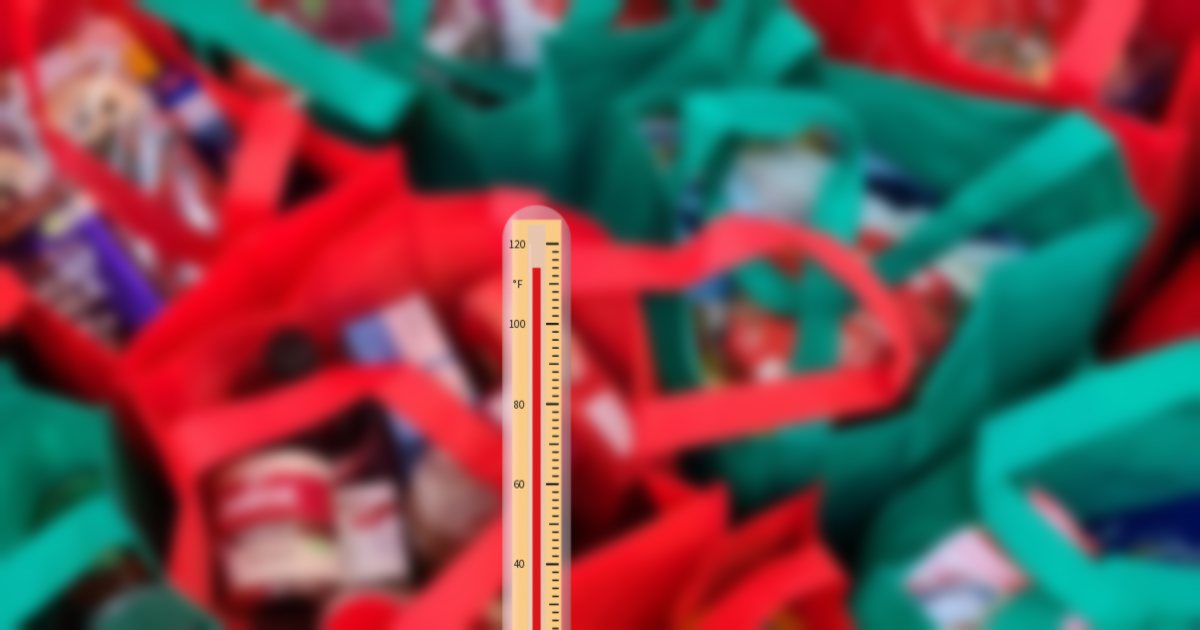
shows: value=114 unit=°F
